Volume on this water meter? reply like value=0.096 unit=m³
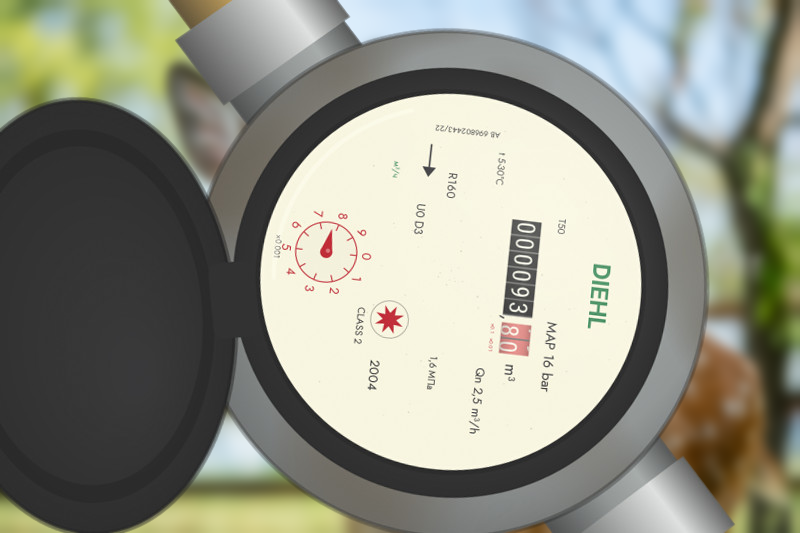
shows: value=93.797 unit=m³
